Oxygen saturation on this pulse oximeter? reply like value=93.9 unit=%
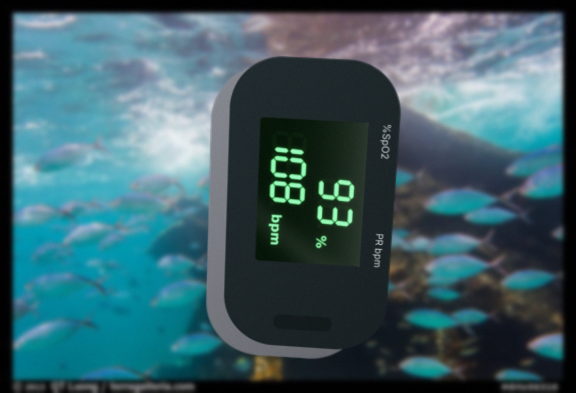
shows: value=93 unit=%
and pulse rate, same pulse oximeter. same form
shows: value=108 unit=bpm
